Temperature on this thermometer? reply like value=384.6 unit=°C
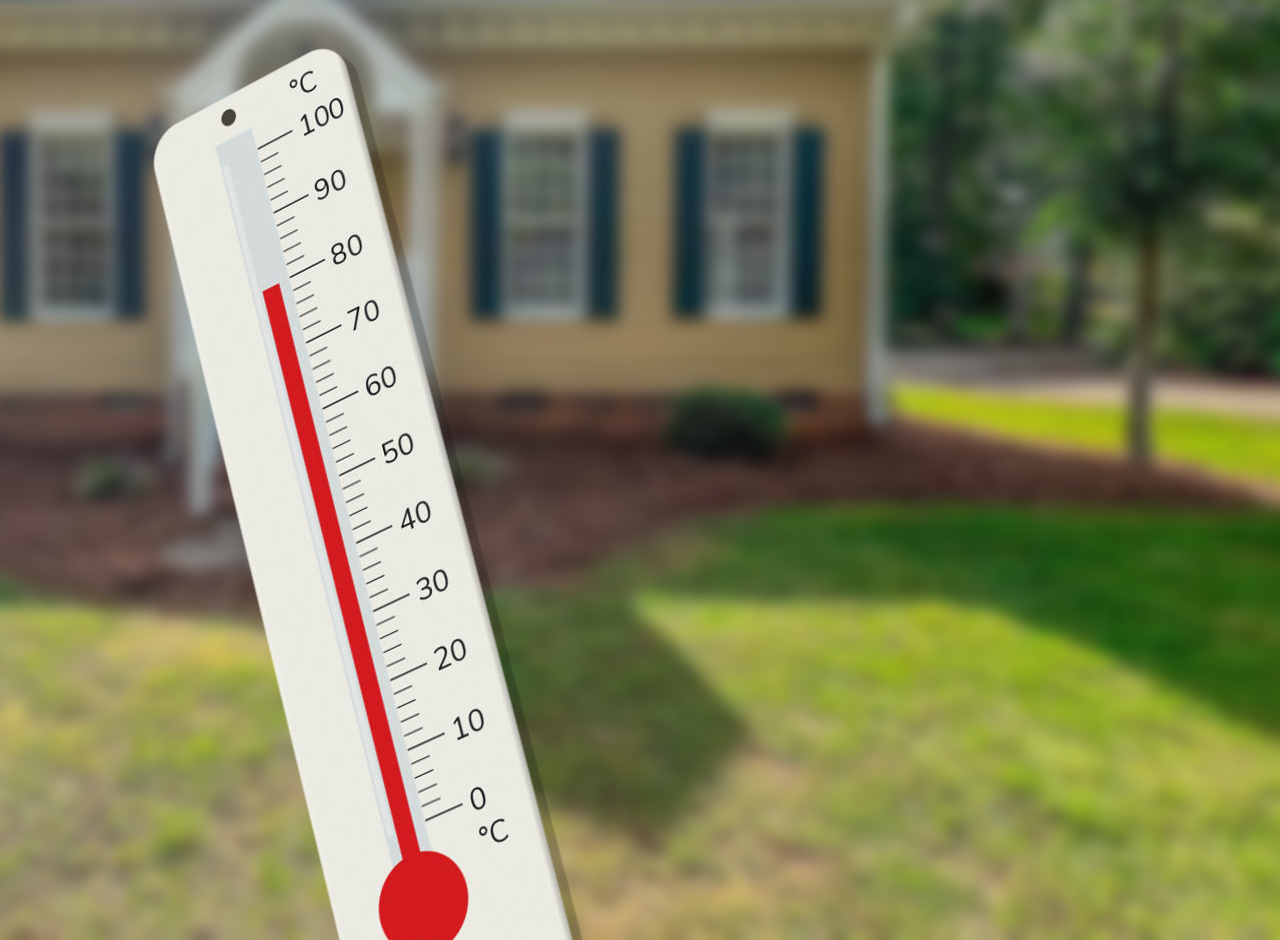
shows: value=80 unit=°C
